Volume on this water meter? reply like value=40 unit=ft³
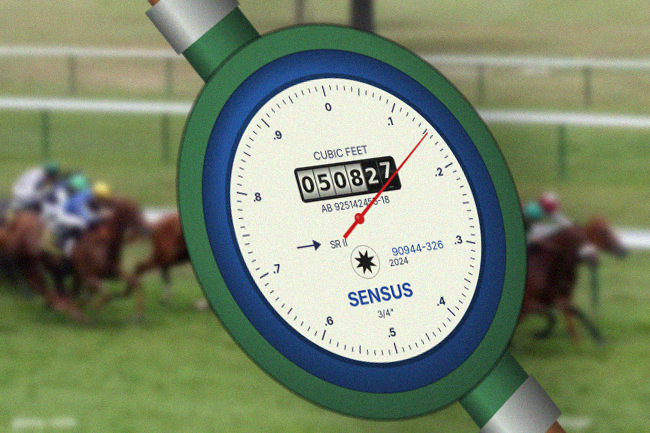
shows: value=50827.15 unit=ft³
